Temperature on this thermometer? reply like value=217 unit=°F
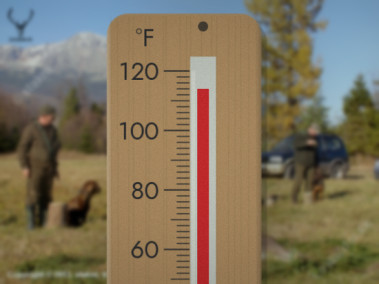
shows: value=114 unit=°F
